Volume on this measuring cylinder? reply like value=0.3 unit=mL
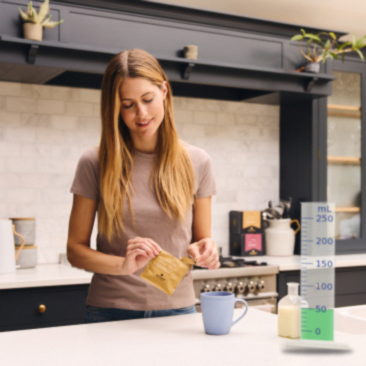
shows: value=50 unit=mL
